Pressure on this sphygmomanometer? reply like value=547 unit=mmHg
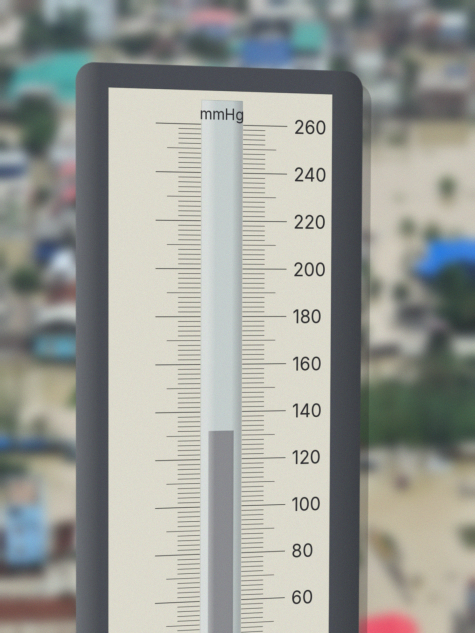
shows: value=132 unit=mmHg
